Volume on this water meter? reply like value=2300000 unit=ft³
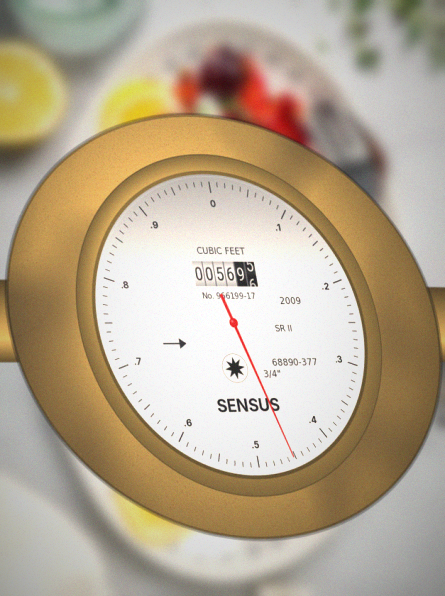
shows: value=5695.45 unit=ft³
